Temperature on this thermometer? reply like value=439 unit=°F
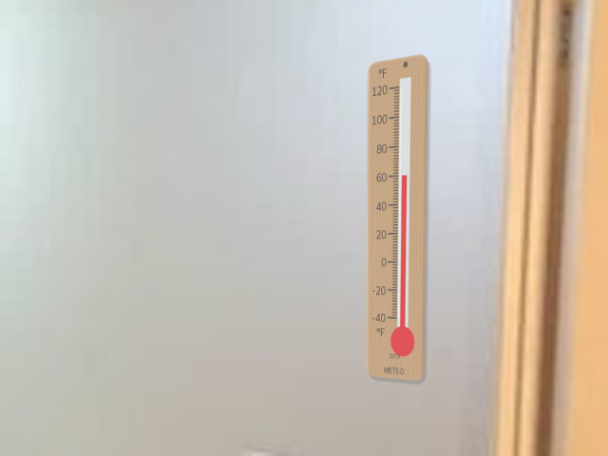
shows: value=60 unit=°F
